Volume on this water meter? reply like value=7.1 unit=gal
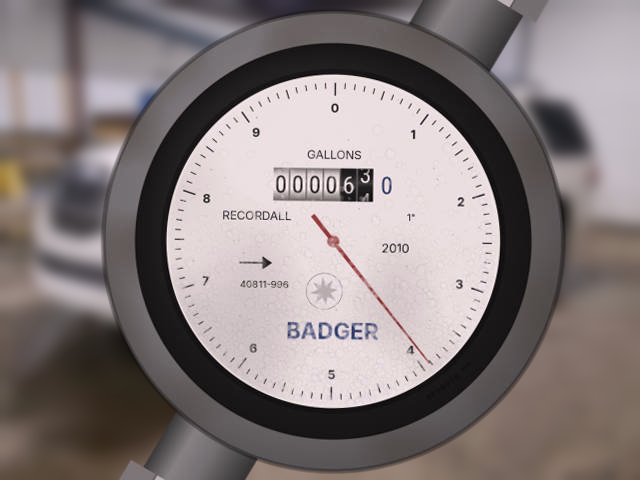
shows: value=633.9 unit=gal
